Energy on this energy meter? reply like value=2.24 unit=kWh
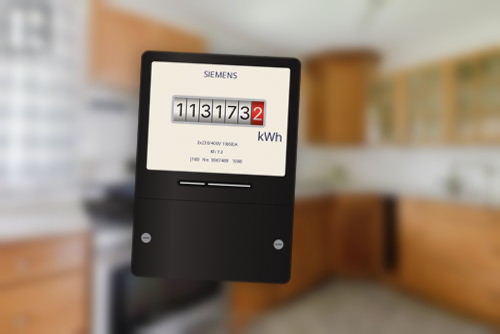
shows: value=113173.2 unit=kWh
